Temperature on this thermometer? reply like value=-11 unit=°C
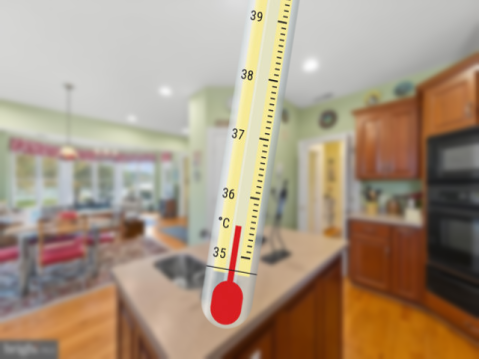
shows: value=35.5 unit=°C
